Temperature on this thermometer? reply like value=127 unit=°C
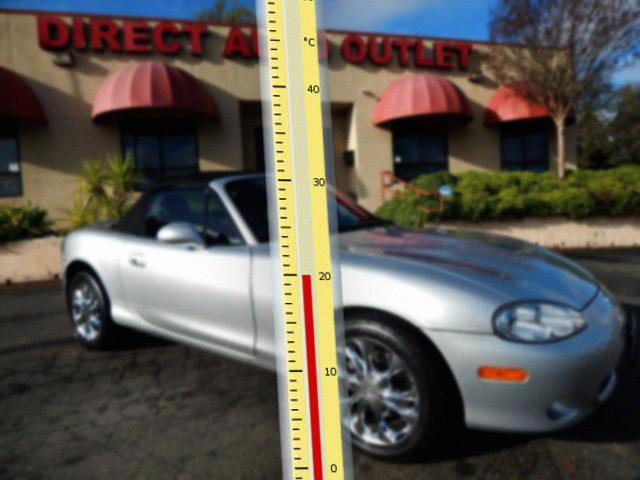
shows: value=20 unit=°C
